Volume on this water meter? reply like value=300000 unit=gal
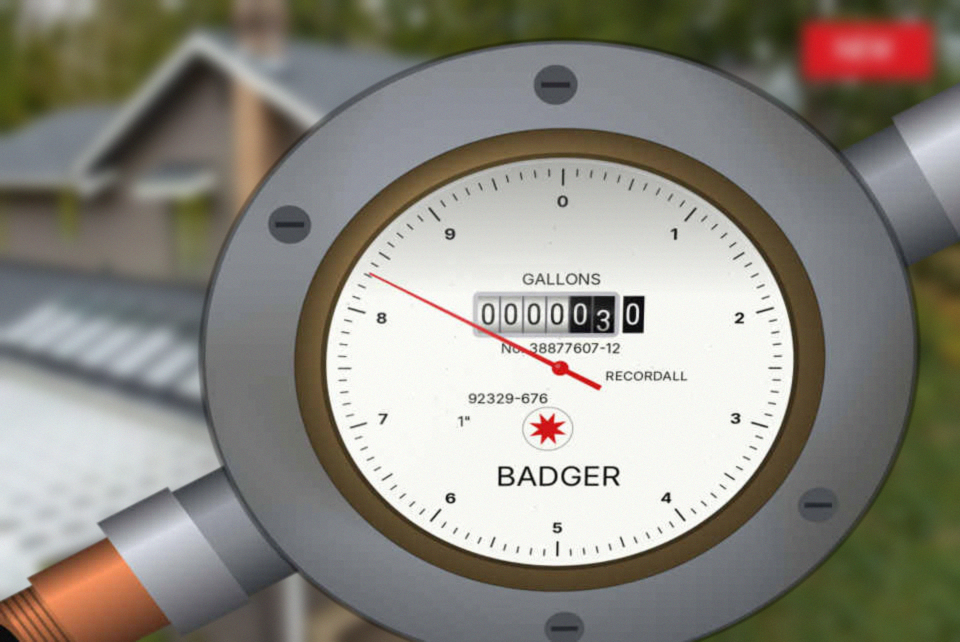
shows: value=28.3 unit=gal
